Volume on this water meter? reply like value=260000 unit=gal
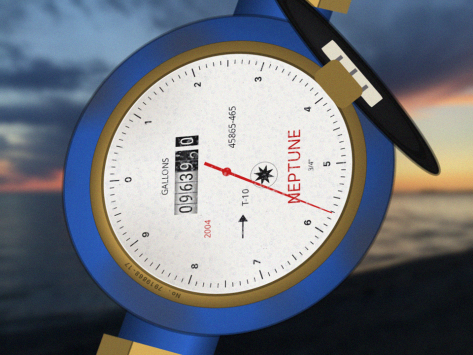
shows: value=963915.7 unit=gal
